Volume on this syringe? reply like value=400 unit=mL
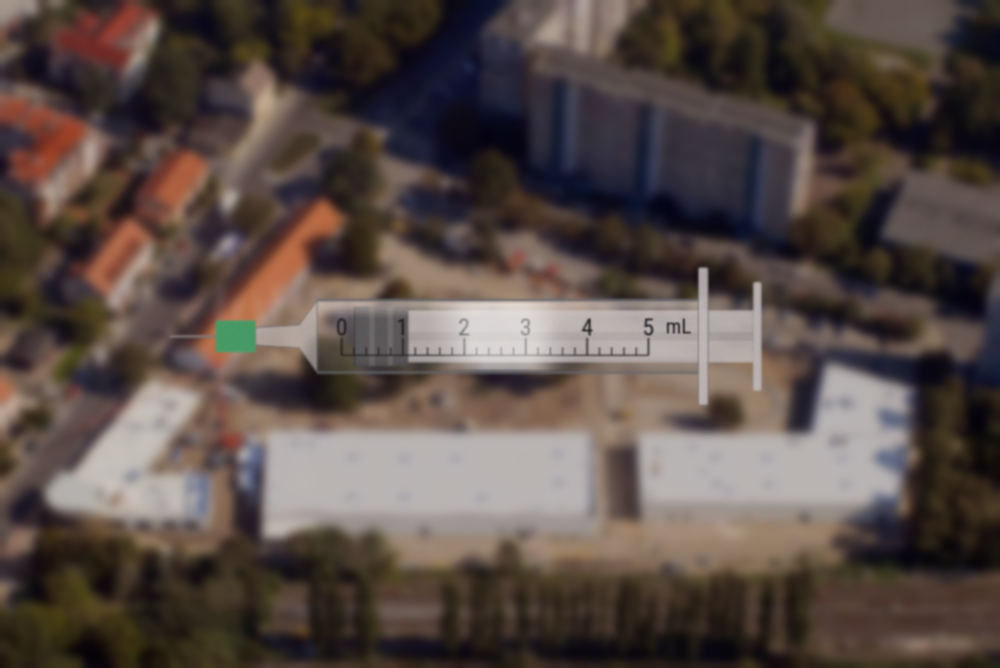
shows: value=0.2 unit=mL
